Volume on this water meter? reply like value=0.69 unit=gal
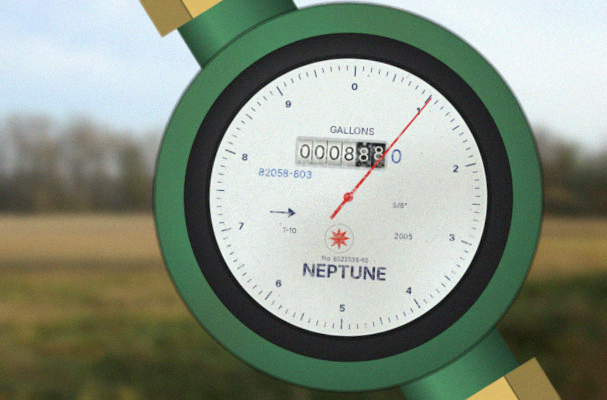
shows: value=8881.0 unit=gal
